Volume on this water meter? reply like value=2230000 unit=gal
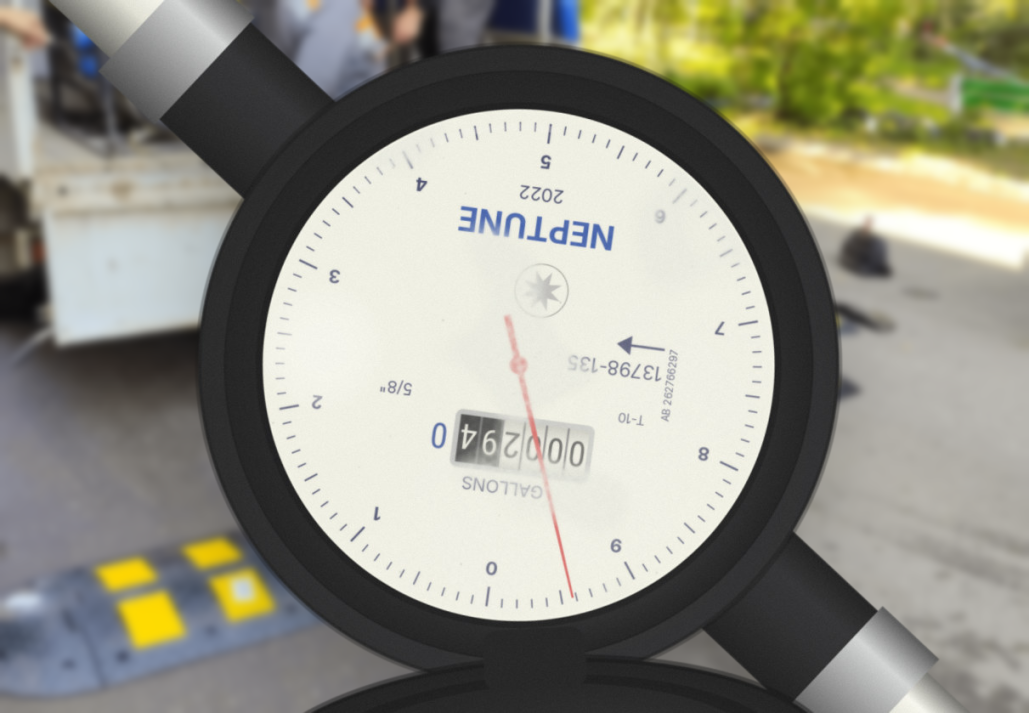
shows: value=2939.4 unit=gal
